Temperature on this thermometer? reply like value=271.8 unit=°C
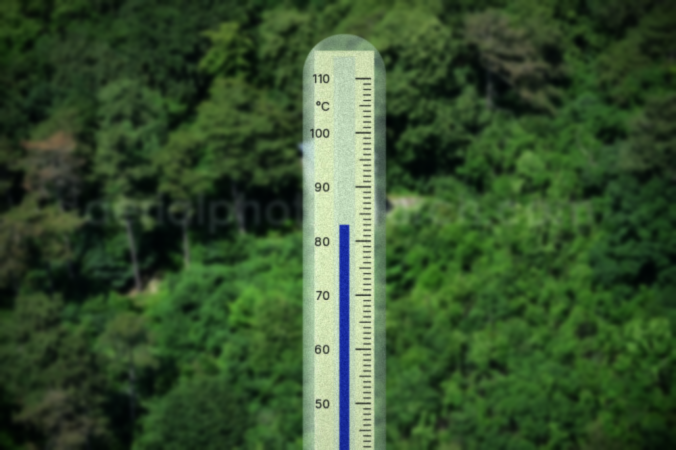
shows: value=83 unit=°C
